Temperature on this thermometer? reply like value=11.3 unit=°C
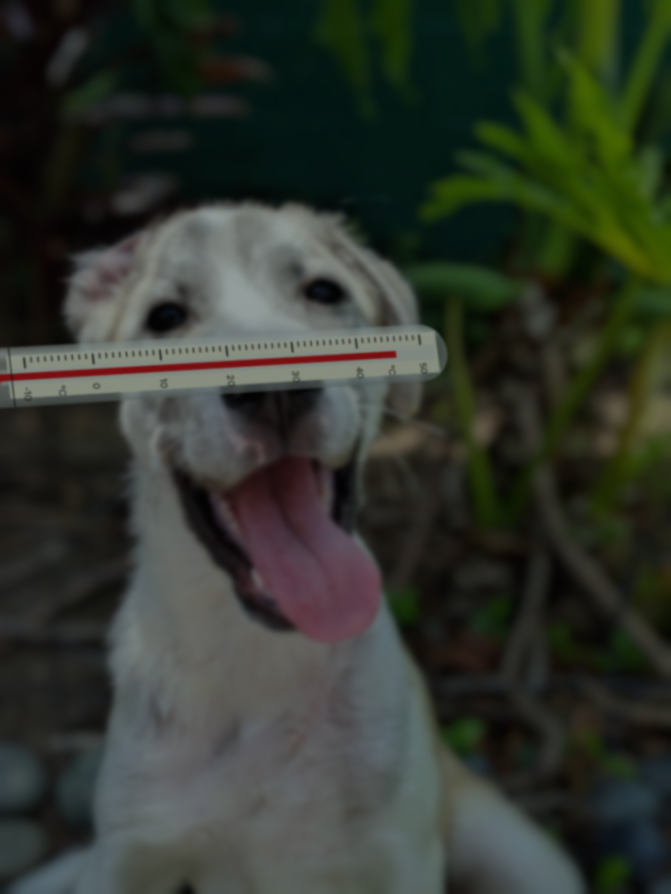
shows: value=46 unit=°C
